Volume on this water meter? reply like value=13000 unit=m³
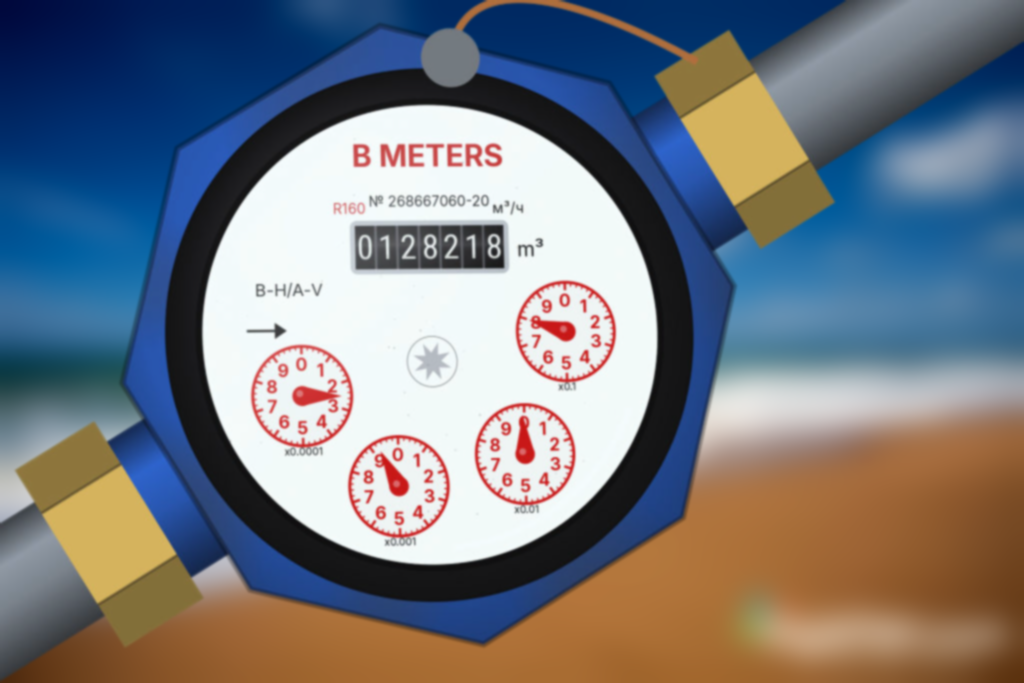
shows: value=128218.7992 unit=m³
